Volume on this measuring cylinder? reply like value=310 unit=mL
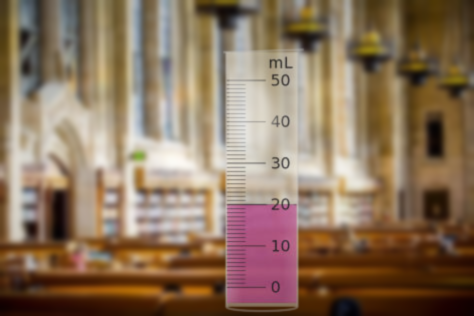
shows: value=20 unit=mL
